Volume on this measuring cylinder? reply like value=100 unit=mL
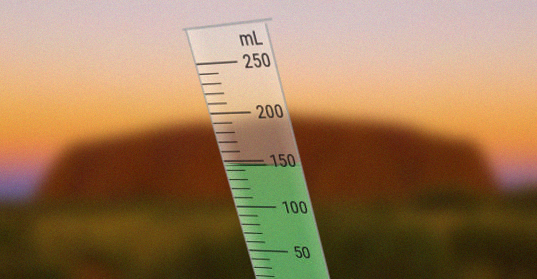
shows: value=145 unit=mL
